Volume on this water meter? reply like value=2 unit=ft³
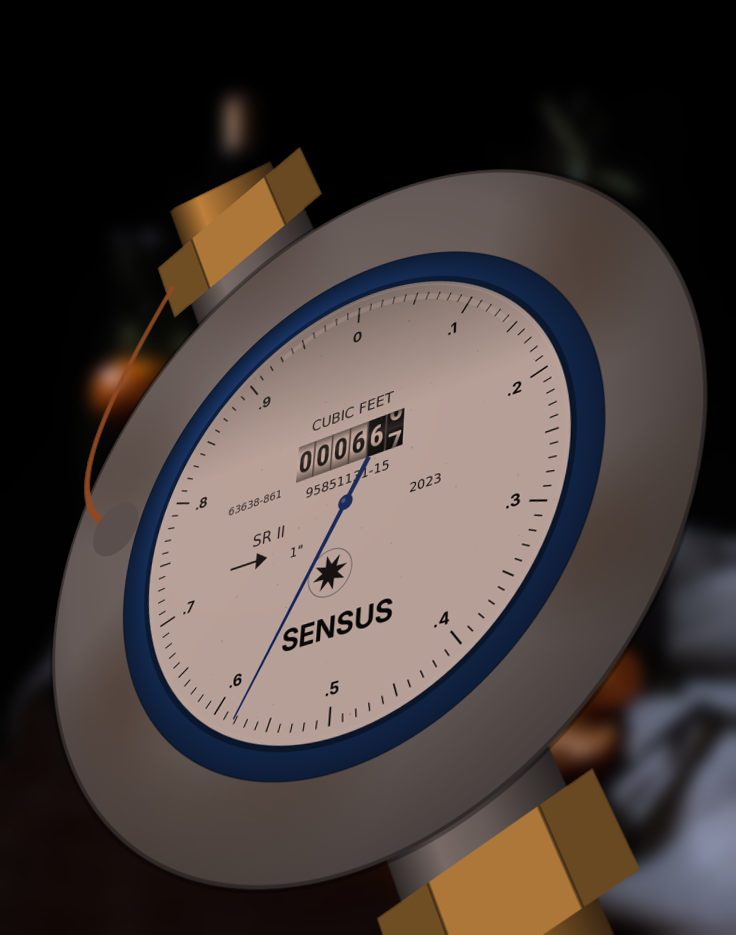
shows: value=666.58 unit=ft³
